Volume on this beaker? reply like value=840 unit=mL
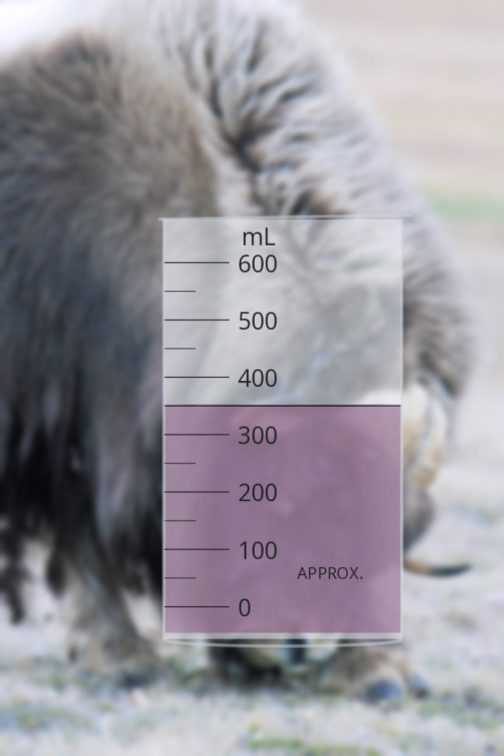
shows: value=350 unit=mL
